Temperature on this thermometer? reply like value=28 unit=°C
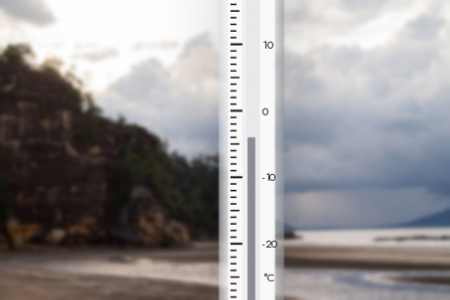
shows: value=-4 unit=°C
